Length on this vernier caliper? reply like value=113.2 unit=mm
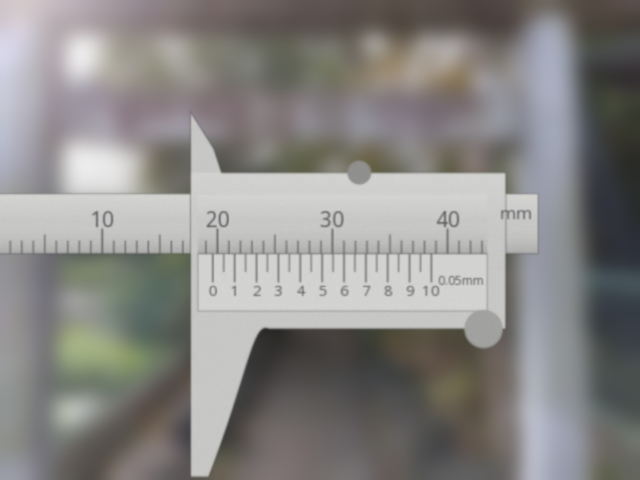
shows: value=19.6 unit=mm
